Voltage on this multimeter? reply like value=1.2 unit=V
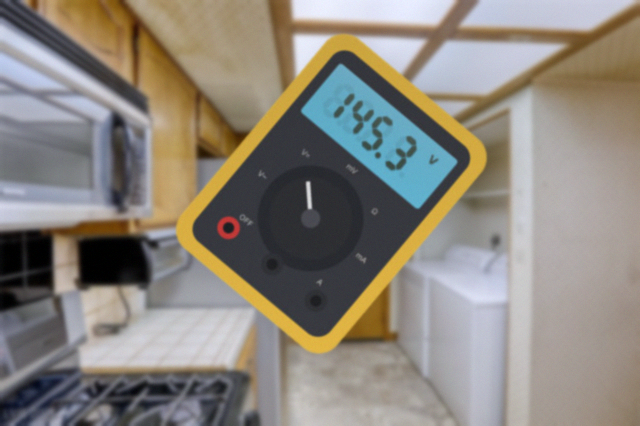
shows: value=145.3 unit=V
